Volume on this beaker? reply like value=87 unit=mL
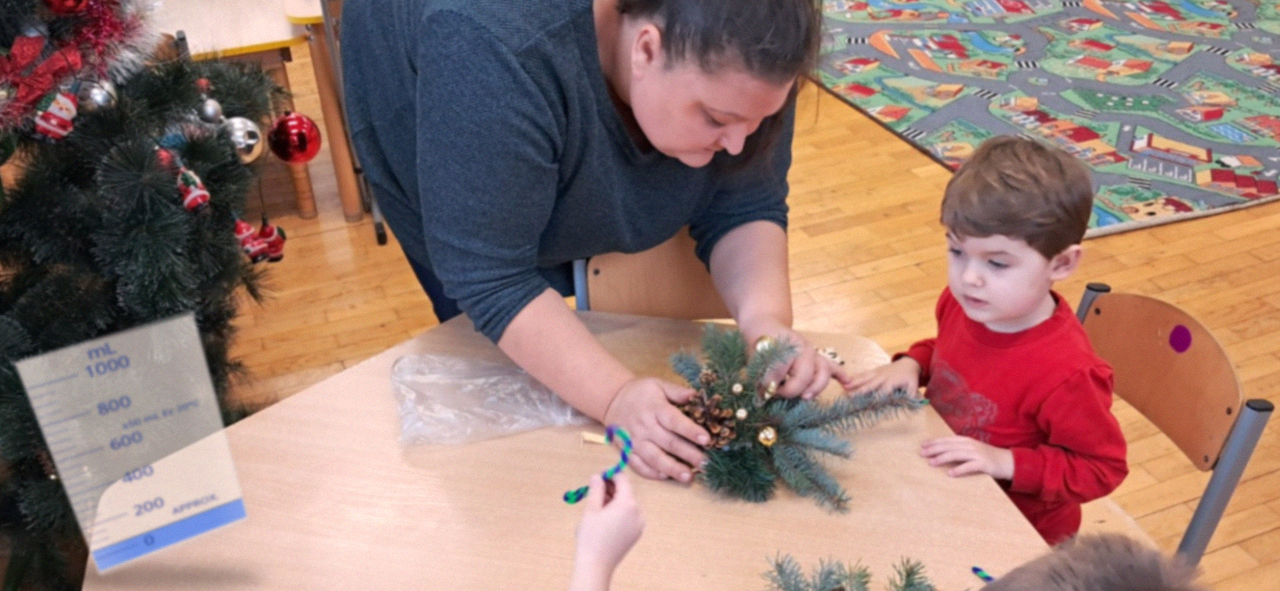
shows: value=50 unit=mL
